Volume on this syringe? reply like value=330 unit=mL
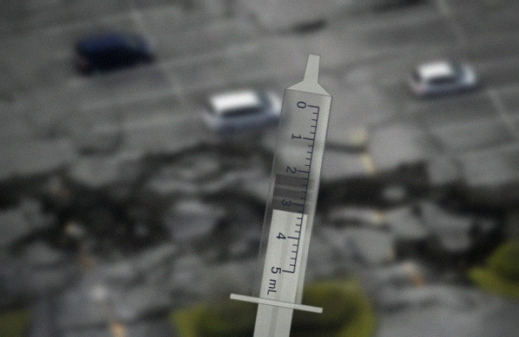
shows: value=2.2 unit=mL
